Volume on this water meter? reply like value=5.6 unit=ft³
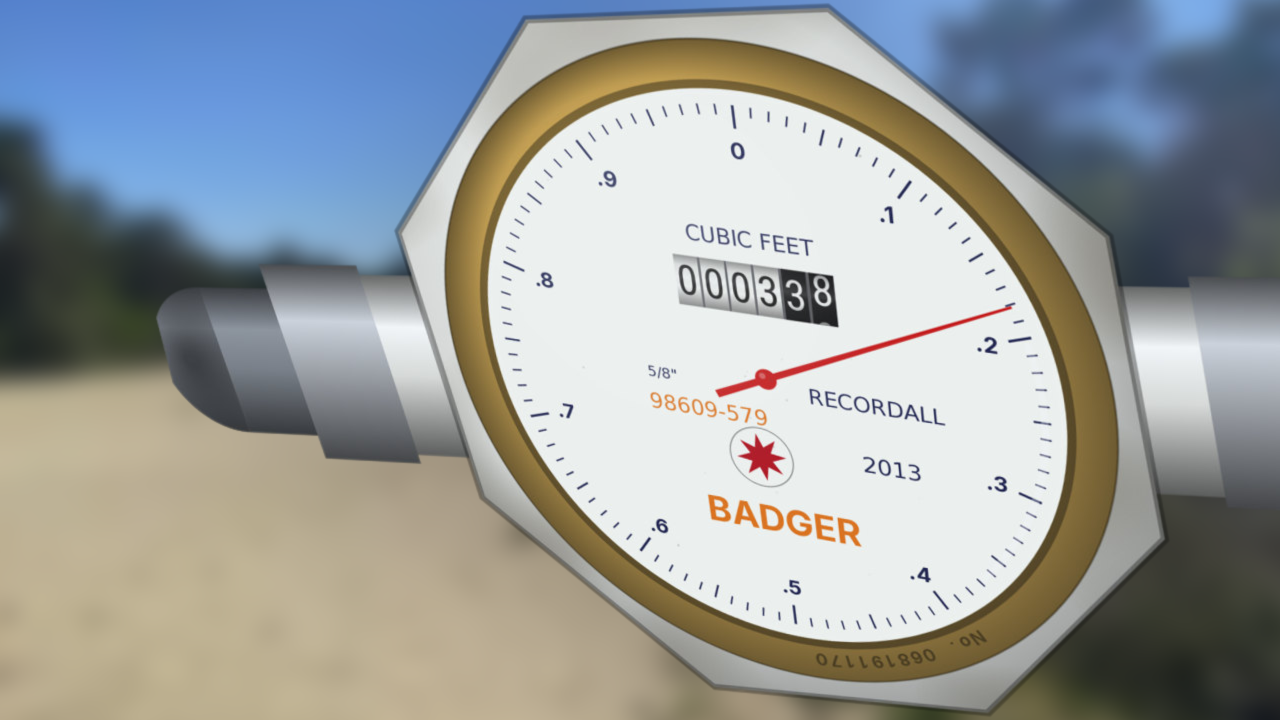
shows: value=338.18 unit=ft³
